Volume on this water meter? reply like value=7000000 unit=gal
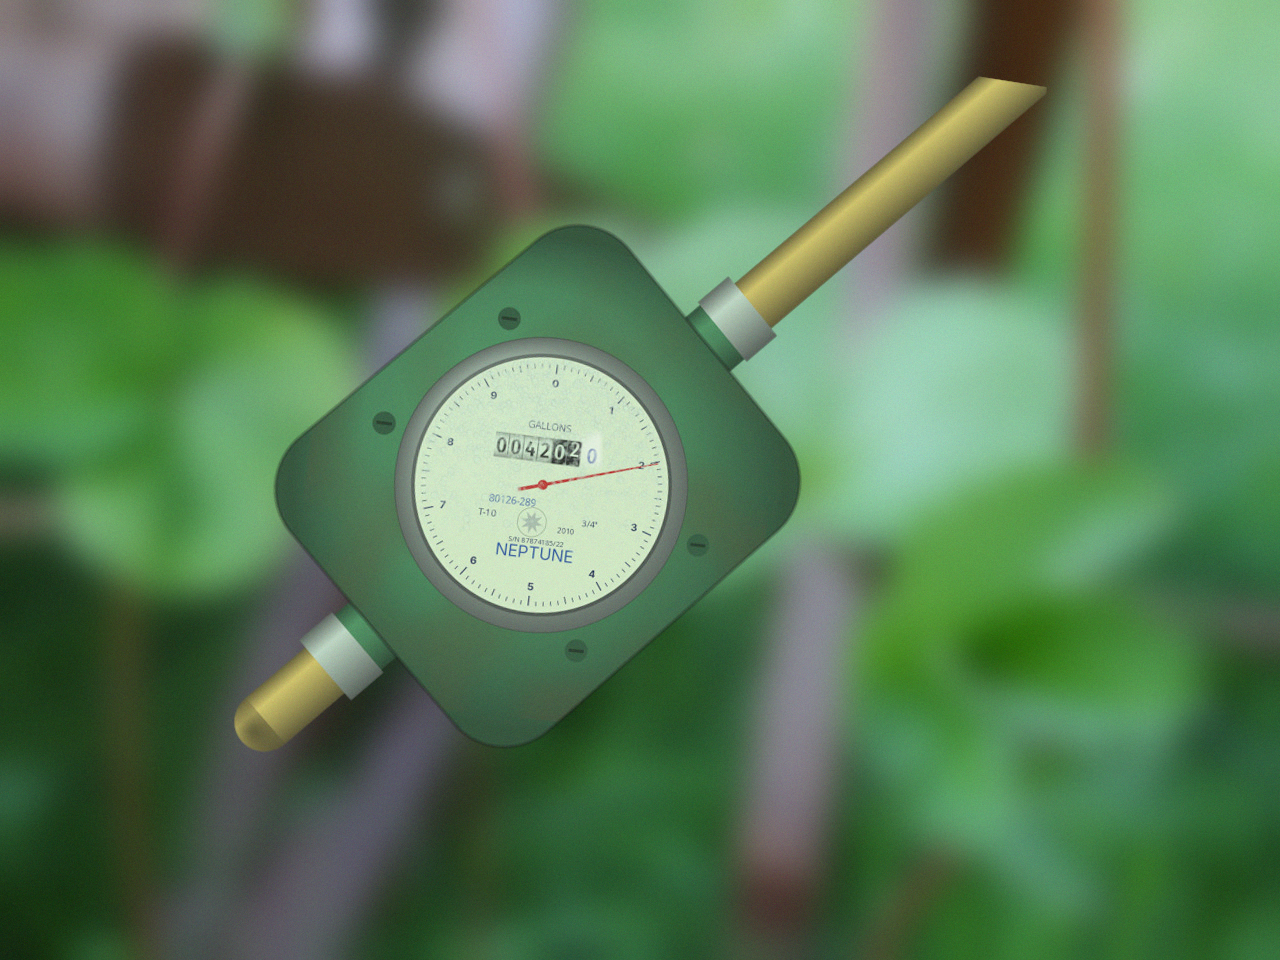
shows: value=42022.0 unit=gal
